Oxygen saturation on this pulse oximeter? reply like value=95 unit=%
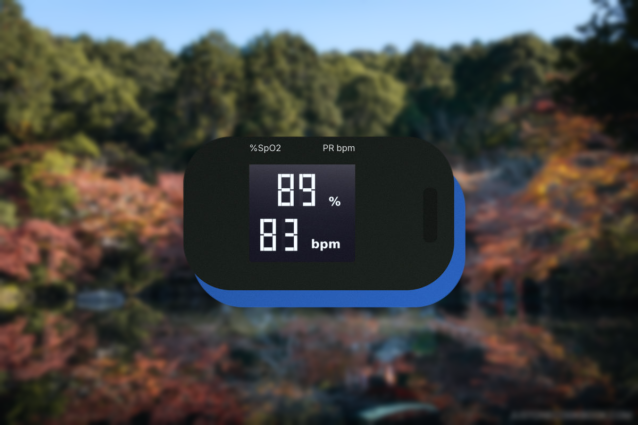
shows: value=89 unit=%
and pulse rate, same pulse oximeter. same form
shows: value=83 unit=bpm
